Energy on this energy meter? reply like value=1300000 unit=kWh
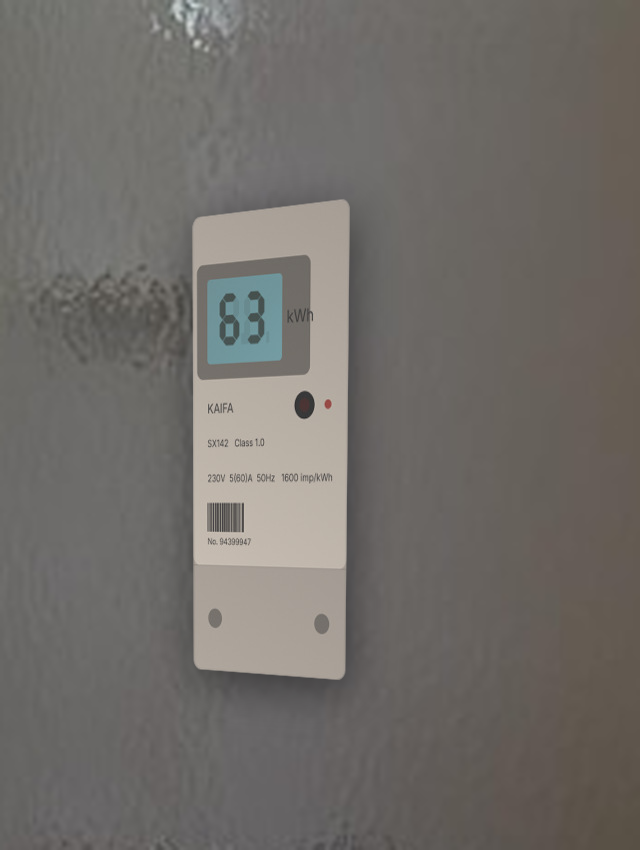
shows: value=63 unit=kWh
